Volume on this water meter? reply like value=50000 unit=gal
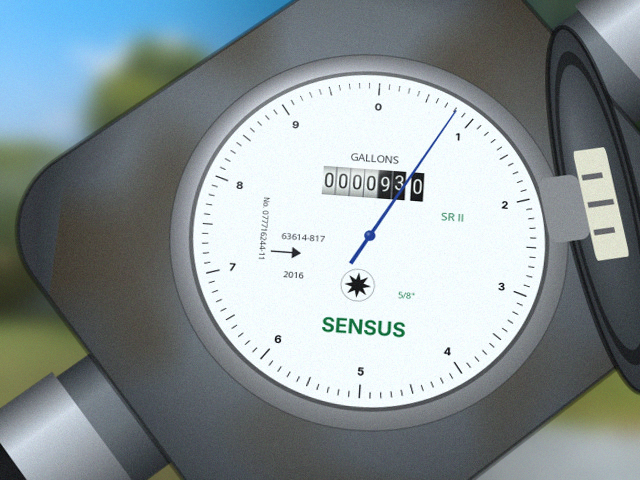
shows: value=930.8 unit=gal
